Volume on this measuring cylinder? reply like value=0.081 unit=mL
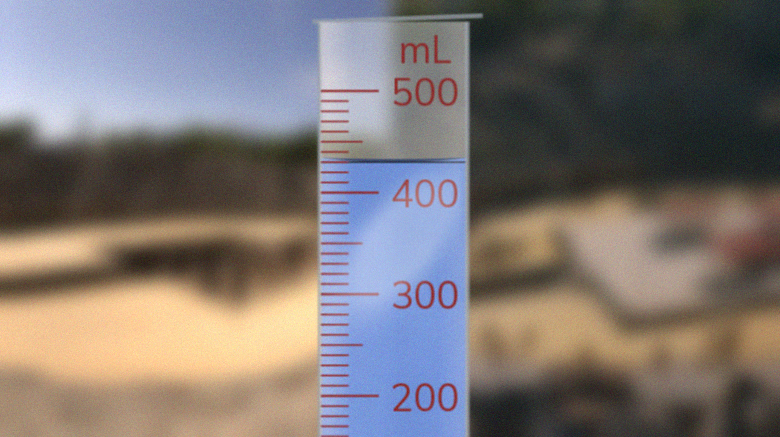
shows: value=430 unit=mL
